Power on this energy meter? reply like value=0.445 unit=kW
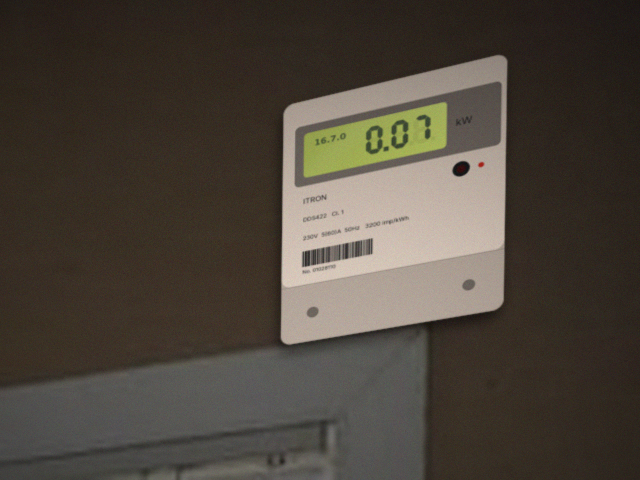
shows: value=0.07 unit=kW
